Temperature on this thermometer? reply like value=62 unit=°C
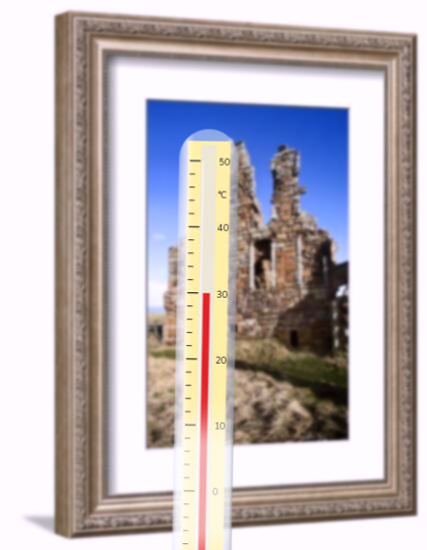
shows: value=30 unit=°C
